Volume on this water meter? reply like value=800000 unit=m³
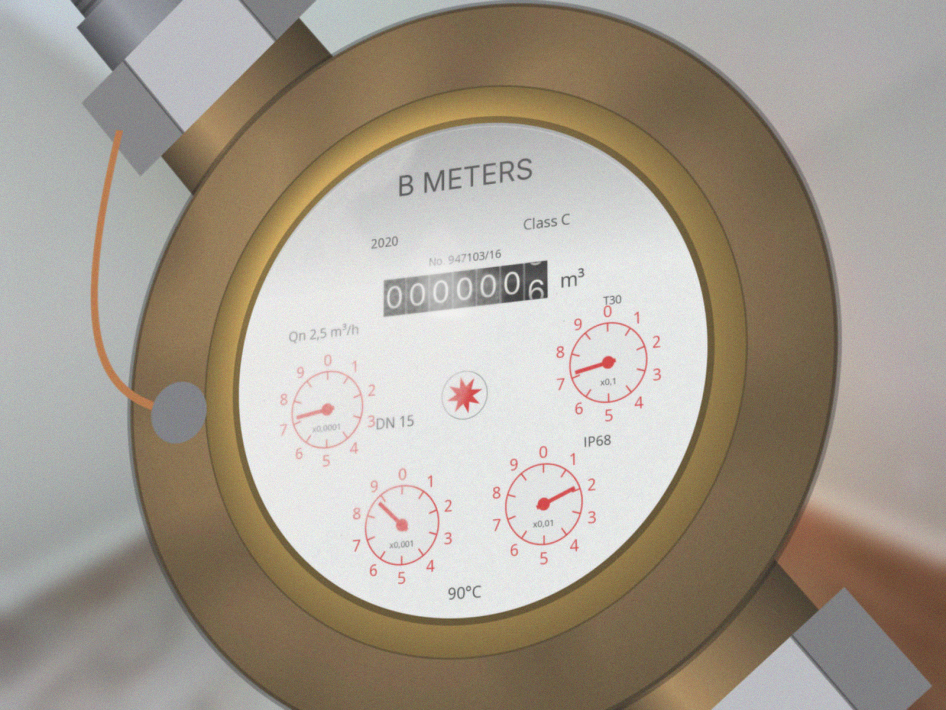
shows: value=5.7187 unit=m³
